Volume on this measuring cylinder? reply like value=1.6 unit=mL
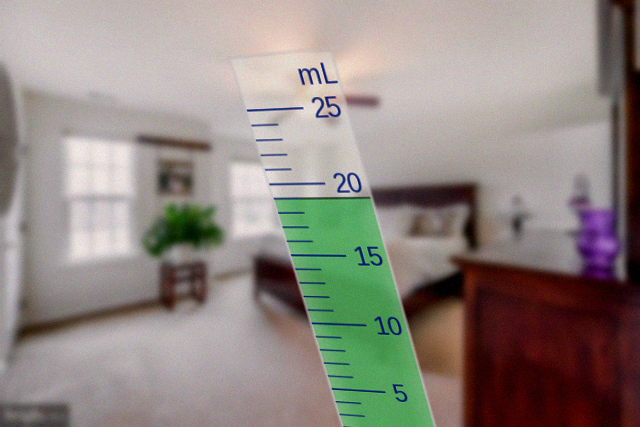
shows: value=19 unit=mL
